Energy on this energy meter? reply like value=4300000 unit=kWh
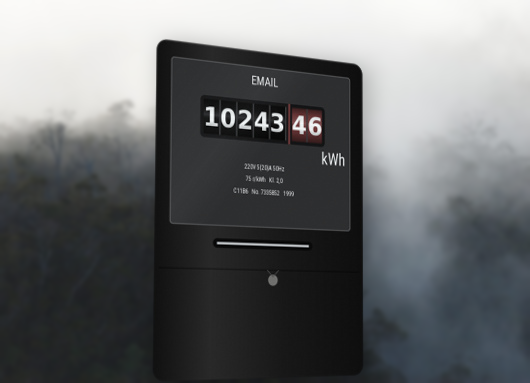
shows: value=10243.46 unit=kWh
